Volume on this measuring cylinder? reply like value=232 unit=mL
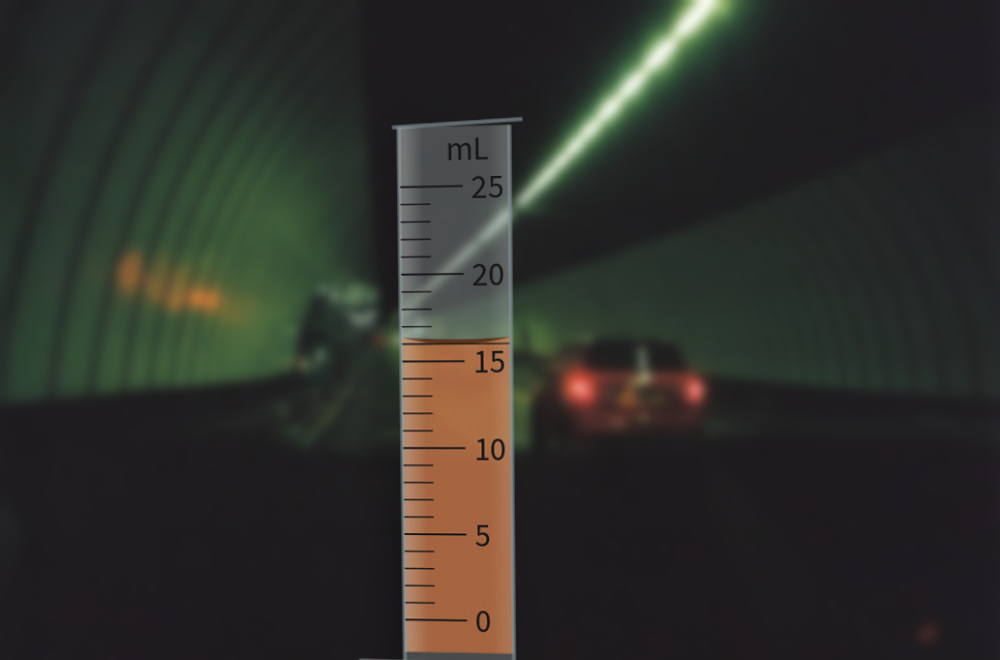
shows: value=16 unit=mL
